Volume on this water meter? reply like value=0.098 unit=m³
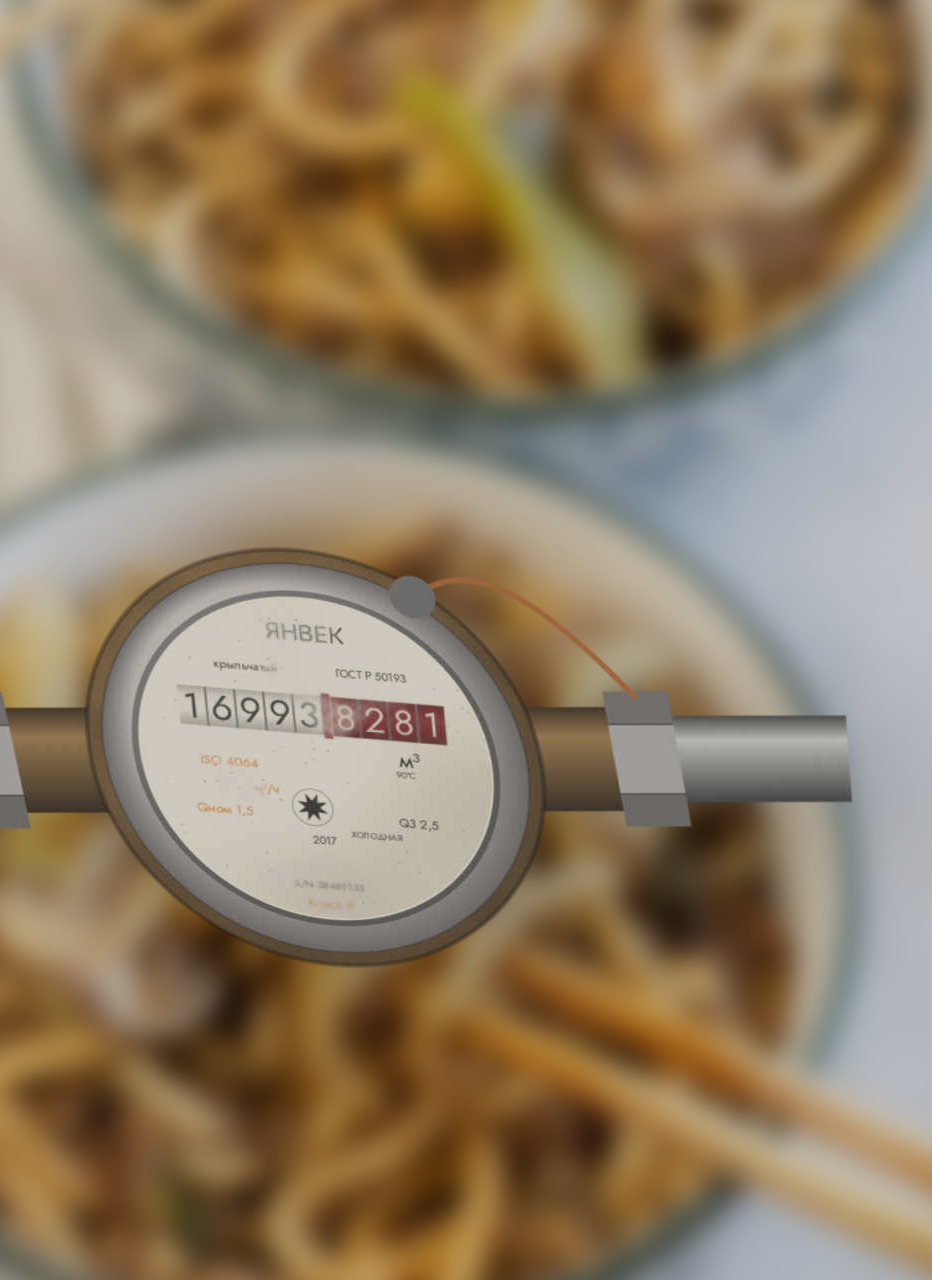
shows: value=16993.8281 unit=m³
